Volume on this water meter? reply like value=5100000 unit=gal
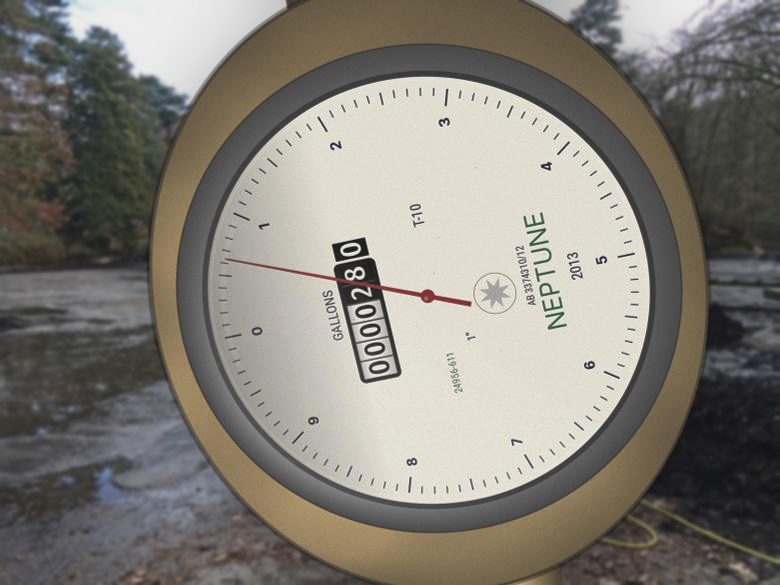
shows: value=280.6 unit=gal
